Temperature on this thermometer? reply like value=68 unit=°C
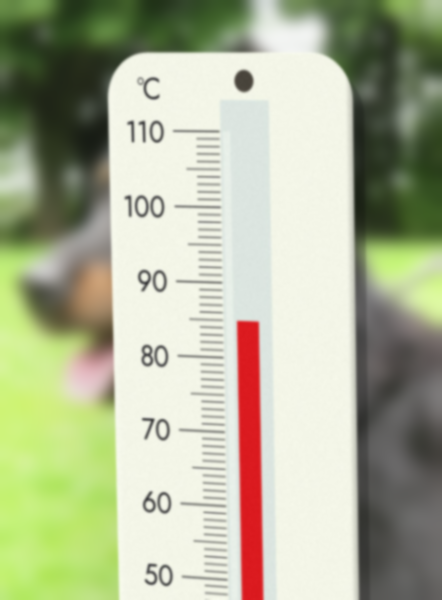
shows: value=85 unit=°C
